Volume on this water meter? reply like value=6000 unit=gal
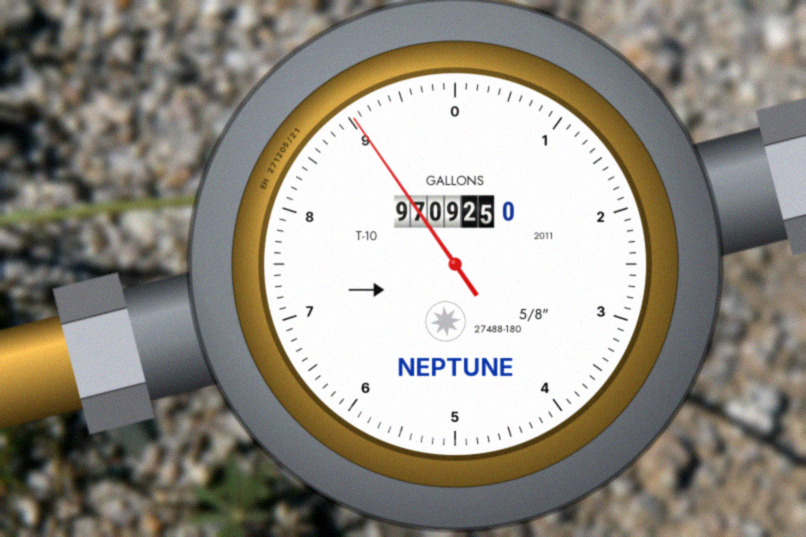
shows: value=9709249.0 unit=gal
